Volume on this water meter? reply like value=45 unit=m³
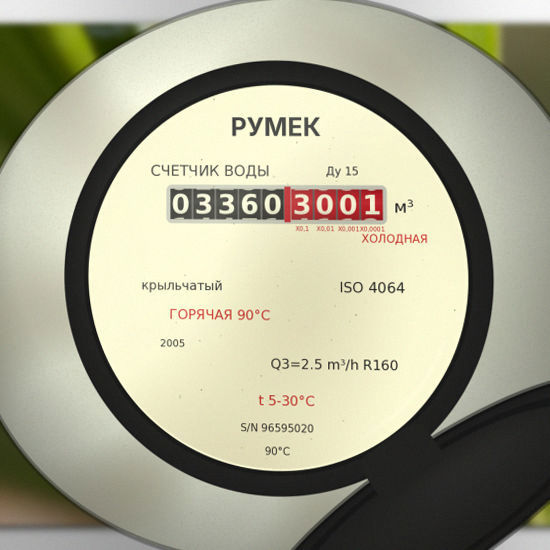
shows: value=3360.3001 unit=m³
